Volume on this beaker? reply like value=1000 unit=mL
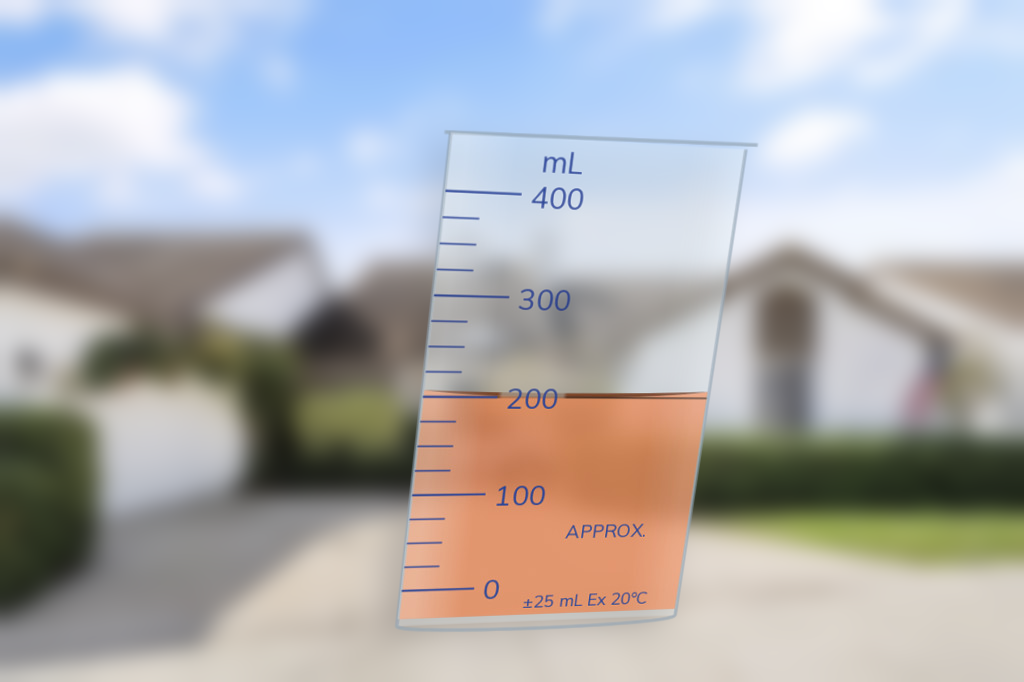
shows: value=200 unit=mL
